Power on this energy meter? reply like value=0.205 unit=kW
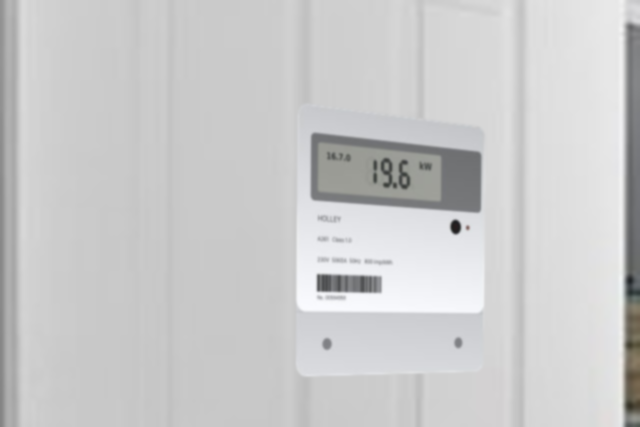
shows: value=19.6 unit=kW
